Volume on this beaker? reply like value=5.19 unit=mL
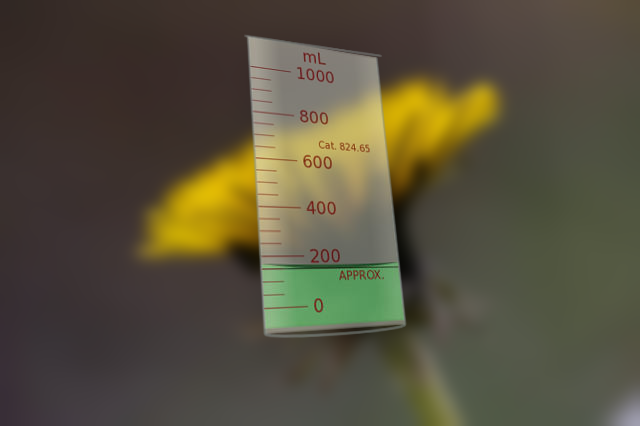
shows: value=150 unit=mL
